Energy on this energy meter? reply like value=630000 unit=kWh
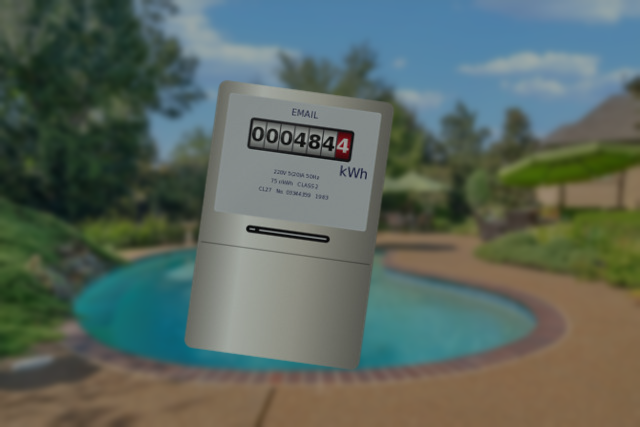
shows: value=484.4 unit=kWh
